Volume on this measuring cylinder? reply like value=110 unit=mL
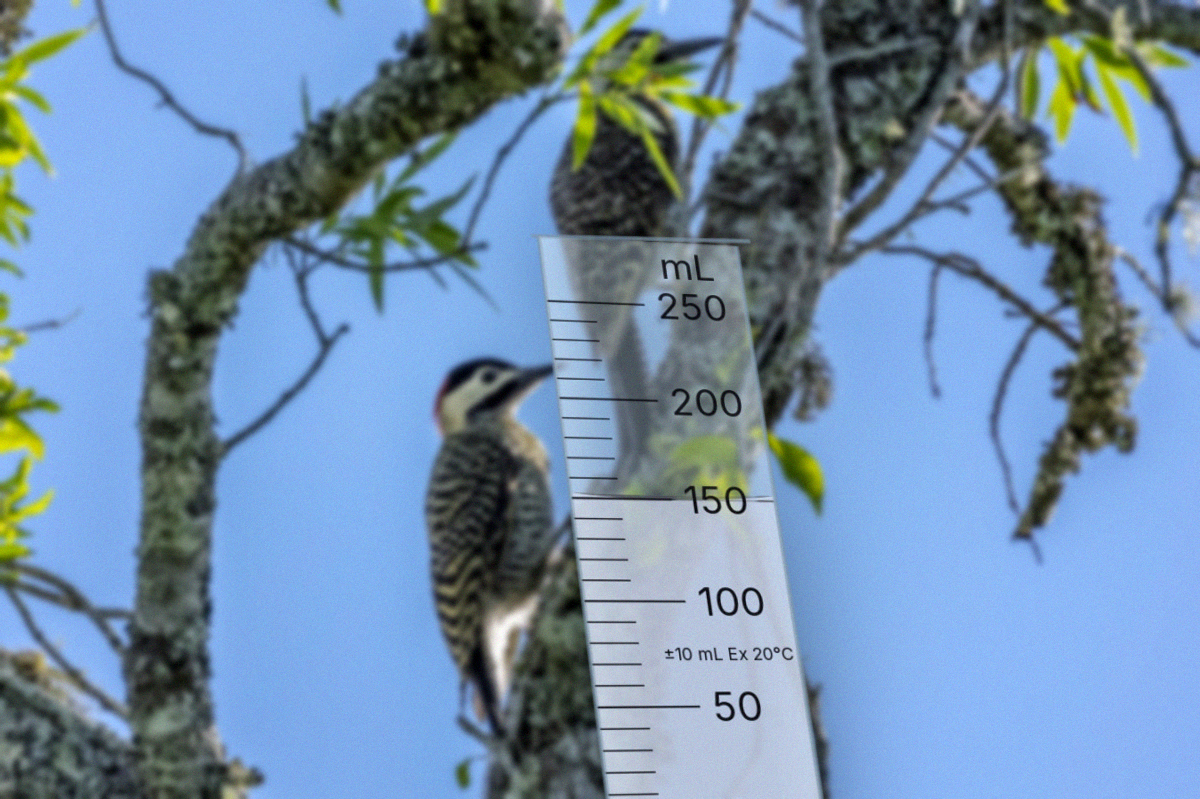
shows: value=150 unit=mL
